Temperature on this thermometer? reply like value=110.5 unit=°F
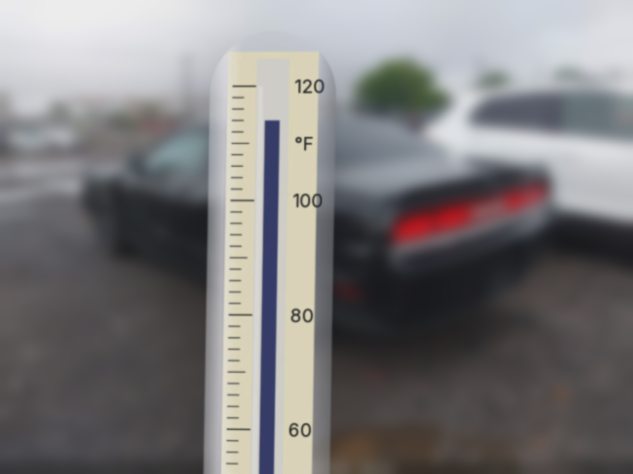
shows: value=114 unit=°F
